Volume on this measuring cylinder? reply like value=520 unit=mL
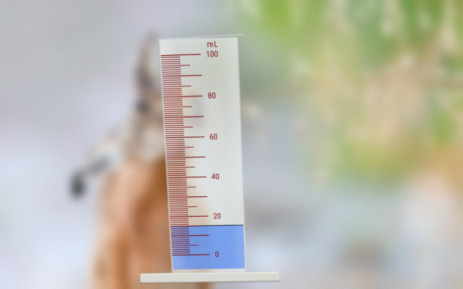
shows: value=15 unit=mL
